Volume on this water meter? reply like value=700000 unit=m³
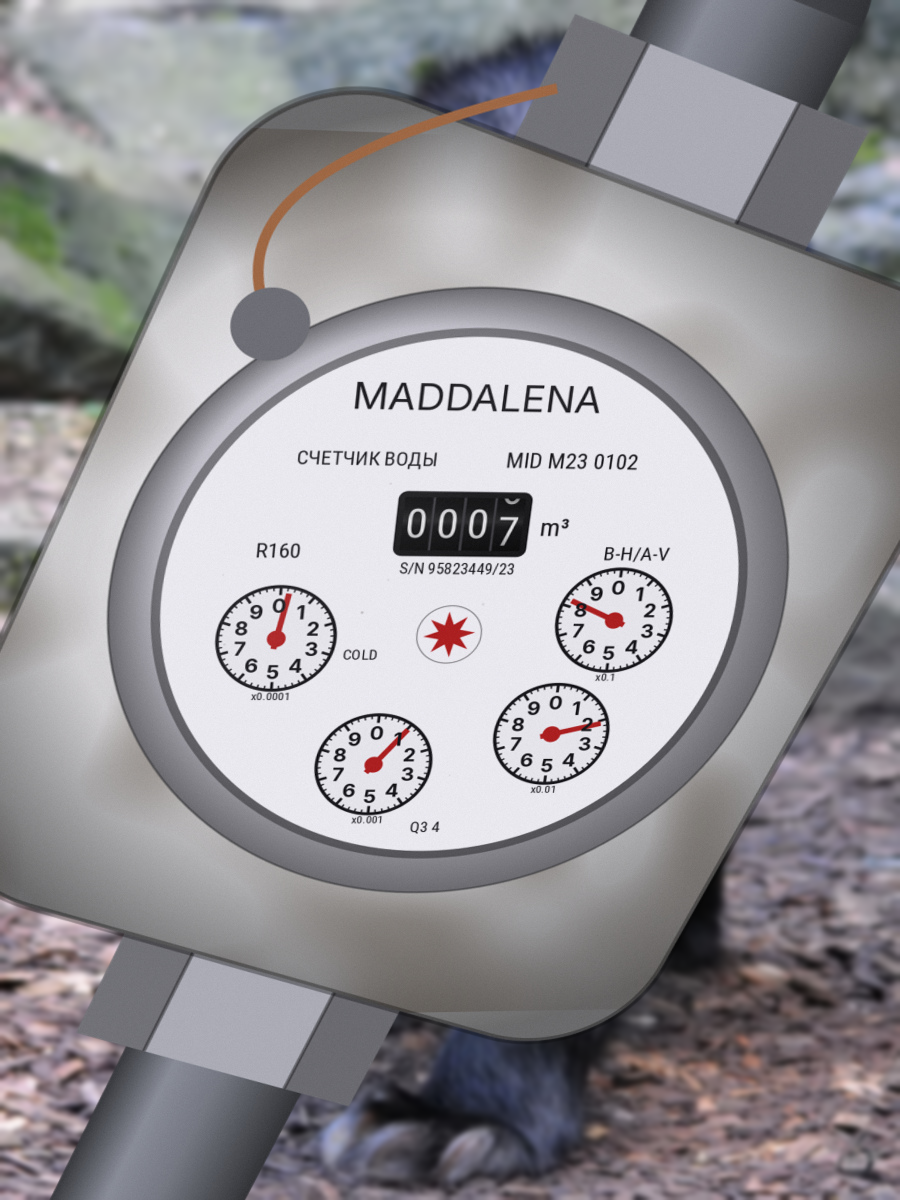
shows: value=6.8210 unit=m³
